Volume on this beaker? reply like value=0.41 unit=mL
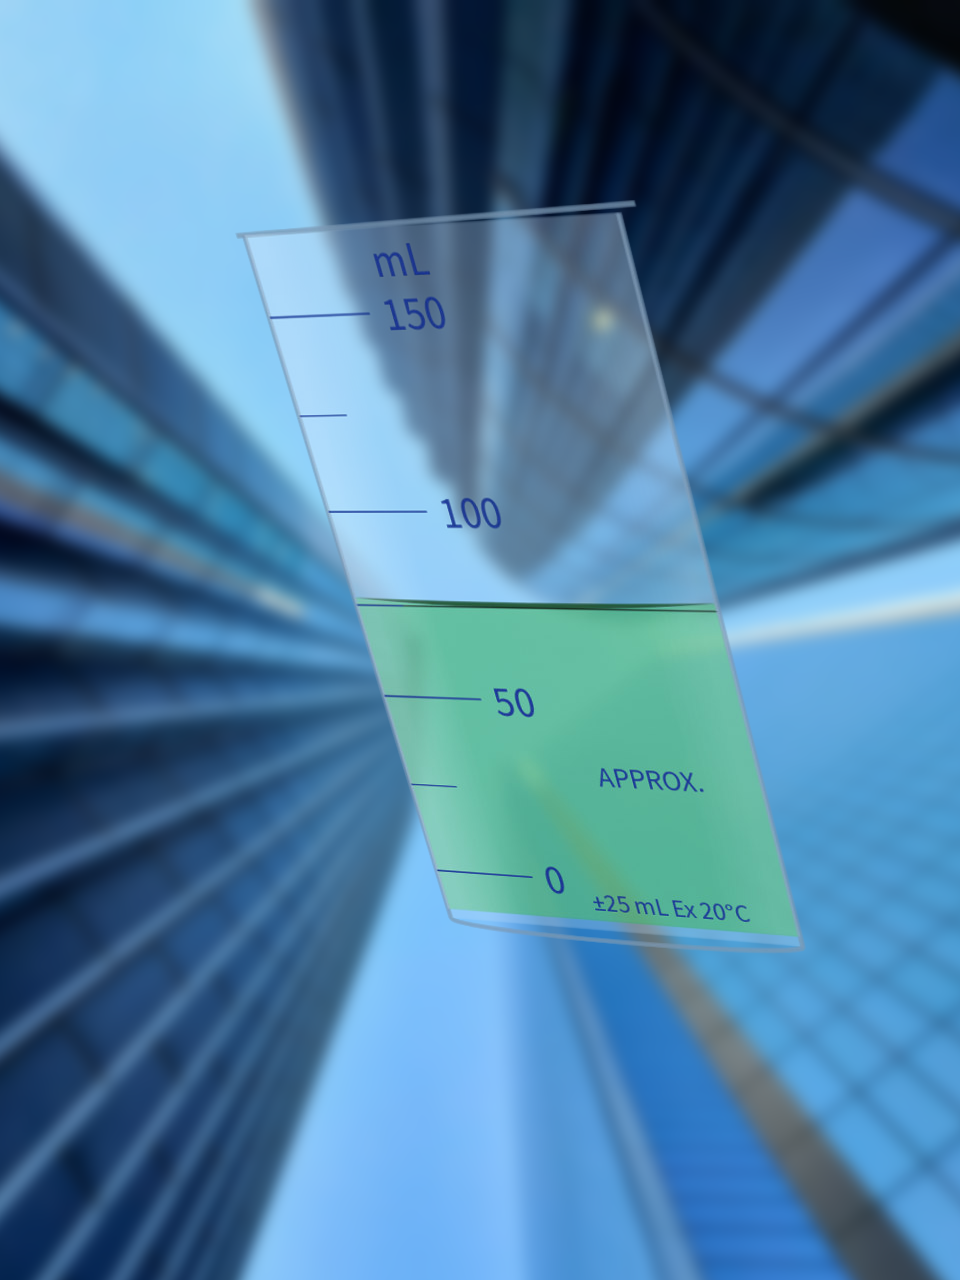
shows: value=75 unit=mL
